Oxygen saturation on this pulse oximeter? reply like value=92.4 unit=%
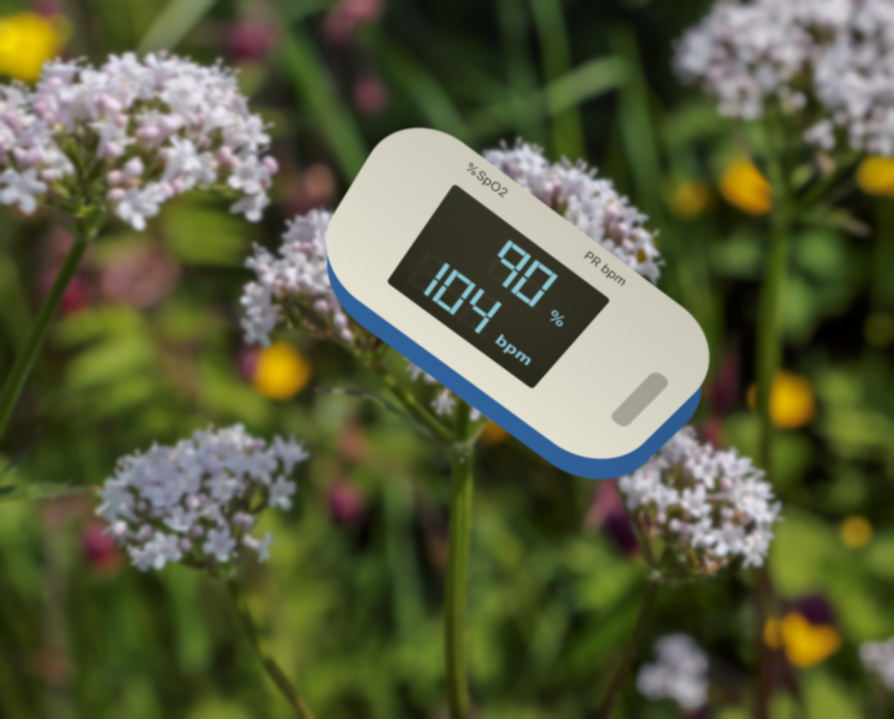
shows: value=90 unit=%
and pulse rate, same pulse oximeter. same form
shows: value=104 unit=bpm
